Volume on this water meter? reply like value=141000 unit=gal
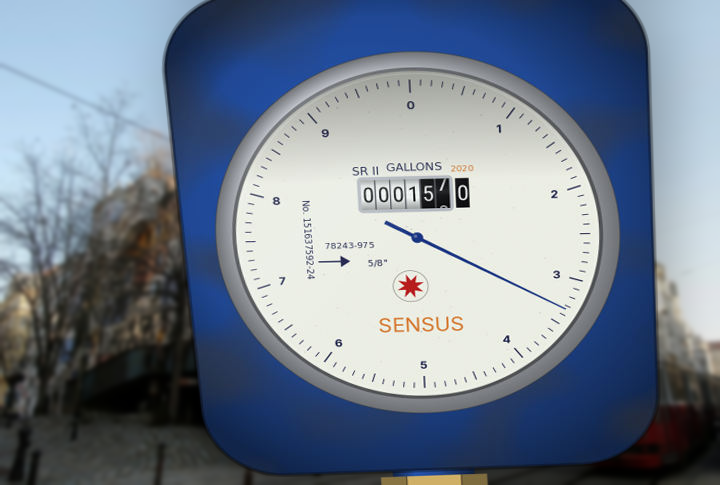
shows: value=1573.3 unit=gal
